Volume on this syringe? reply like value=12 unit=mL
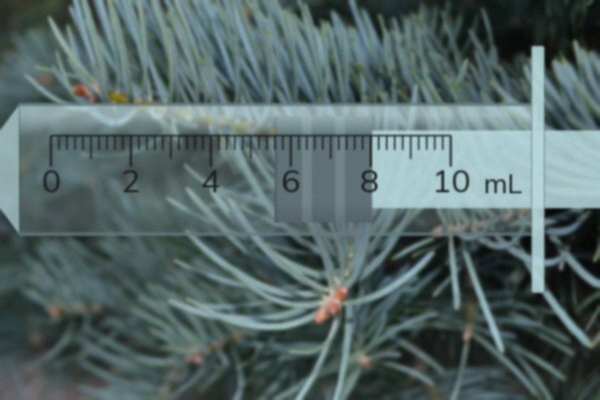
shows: value=5.6 unit=mL
